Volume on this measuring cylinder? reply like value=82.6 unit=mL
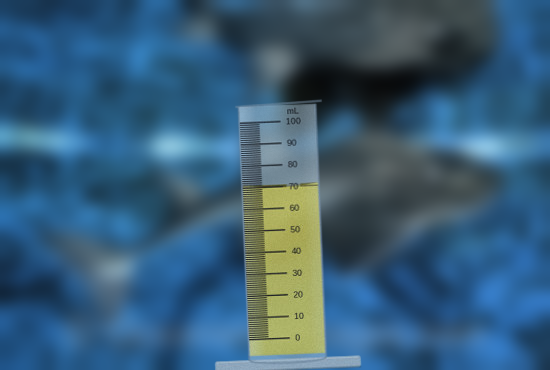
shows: value=70 unit=mL
